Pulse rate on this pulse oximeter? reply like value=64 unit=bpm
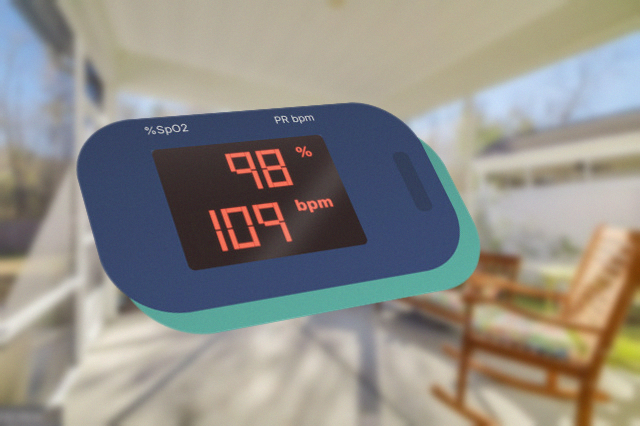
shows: value=109 unit=bpm
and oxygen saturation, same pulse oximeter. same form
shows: value=98 unit=%
